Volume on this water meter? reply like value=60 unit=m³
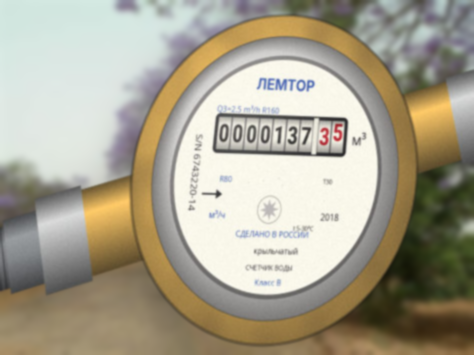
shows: value=137.35 unit=m³
